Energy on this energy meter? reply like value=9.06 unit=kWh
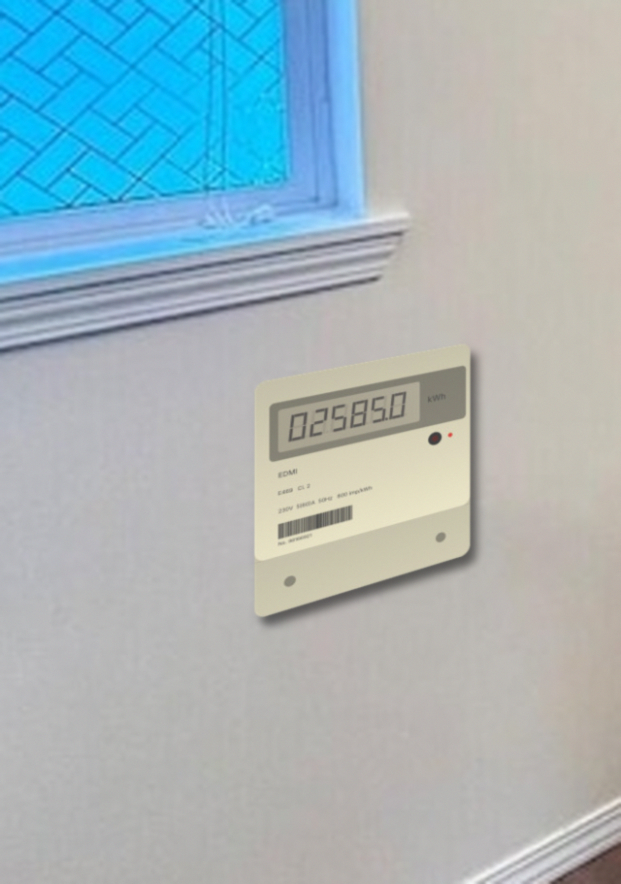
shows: value=2585.0 unit=kWh
